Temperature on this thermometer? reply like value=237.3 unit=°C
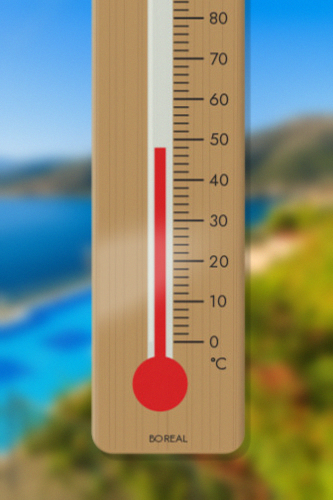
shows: value=48 unit=°C
